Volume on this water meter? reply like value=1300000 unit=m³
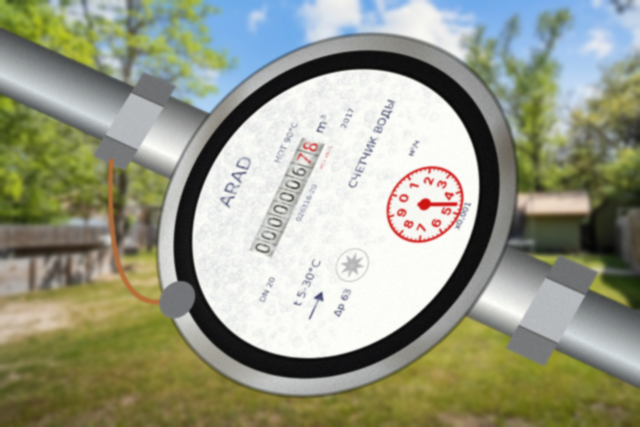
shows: value=6.784 unit=m³
